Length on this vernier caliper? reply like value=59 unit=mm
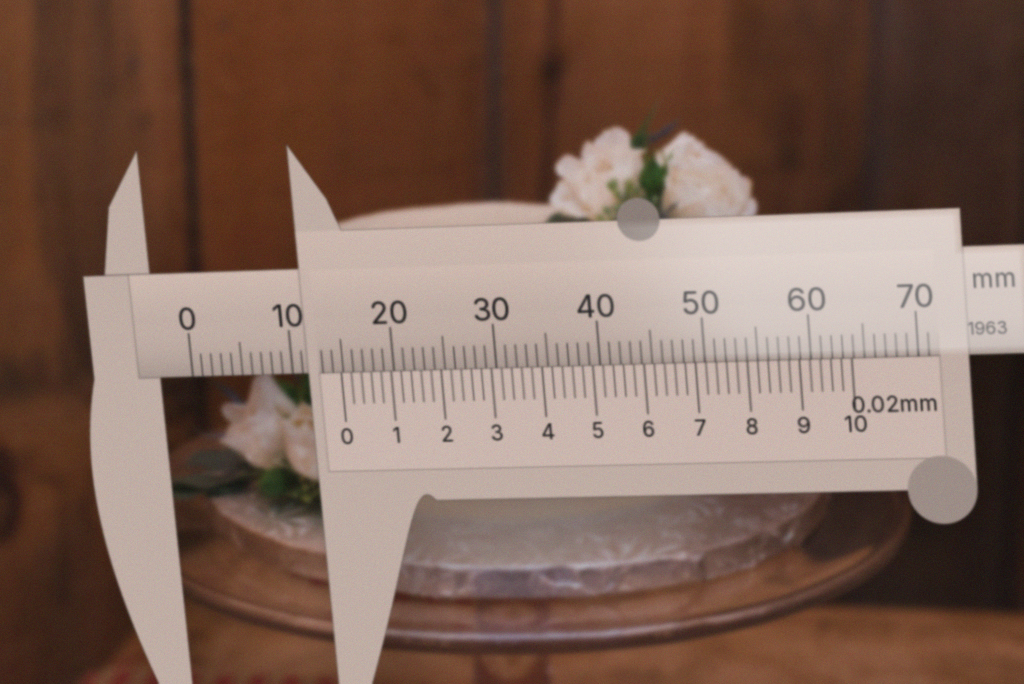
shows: value=14.8 unit=mm
